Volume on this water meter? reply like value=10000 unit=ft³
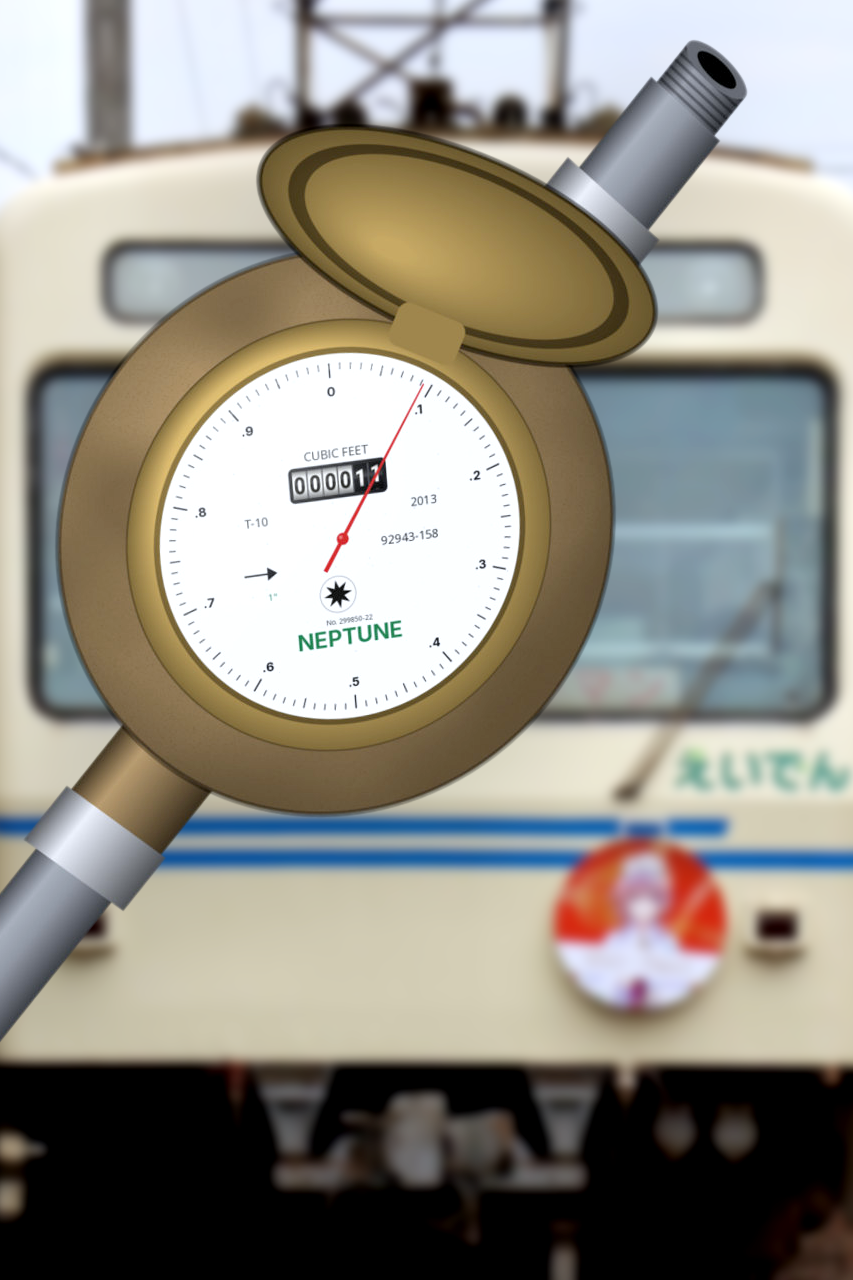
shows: value=11.09 unit=ft³
